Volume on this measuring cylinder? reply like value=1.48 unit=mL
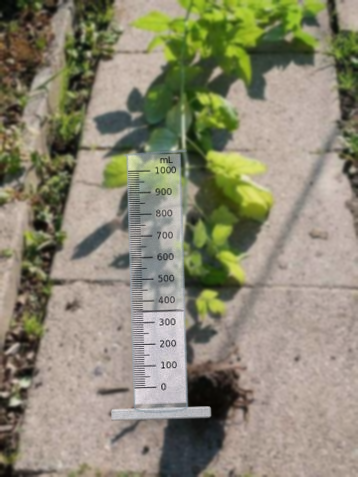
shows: value=350 unit=mL
